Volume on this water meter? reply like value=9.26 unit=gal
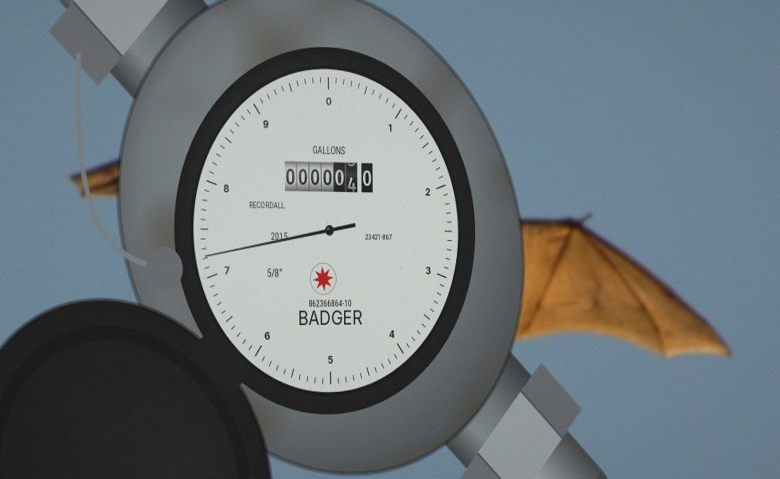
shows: value=37.2 unit=gal
